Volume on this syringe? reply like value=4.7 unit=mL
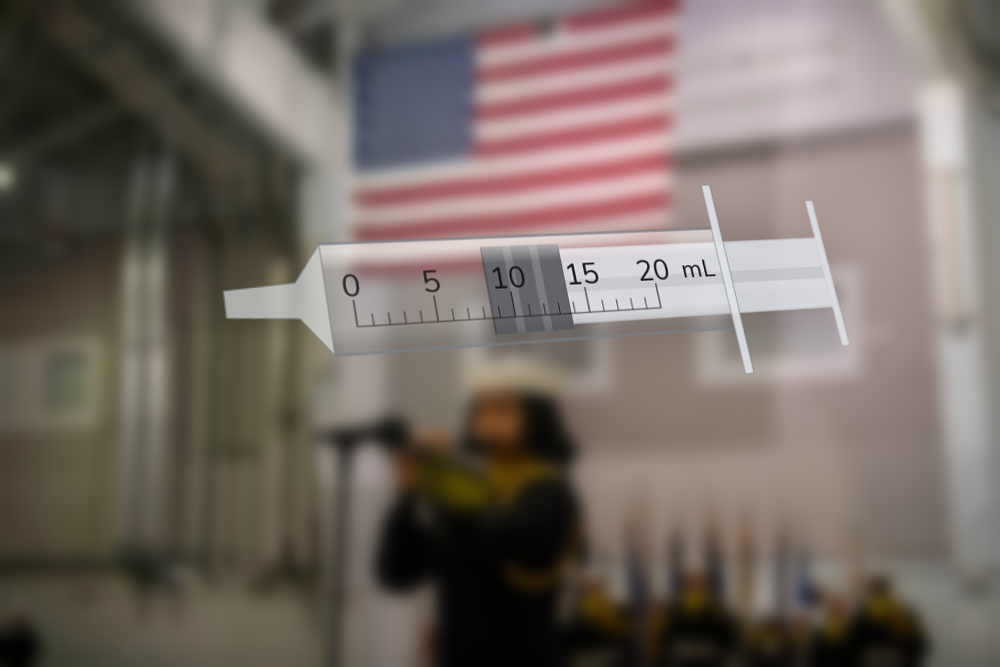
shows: value=8.5 unit=mL
